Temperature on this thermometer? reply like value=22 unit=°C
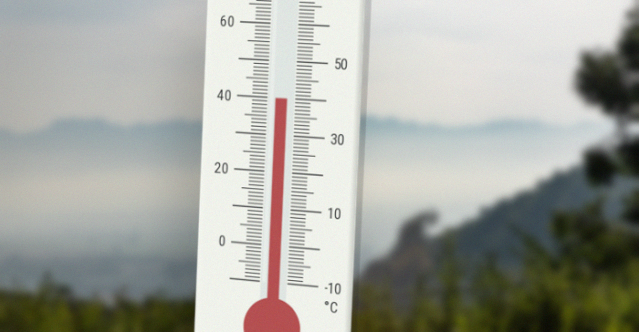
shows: value=40 unit=°C
